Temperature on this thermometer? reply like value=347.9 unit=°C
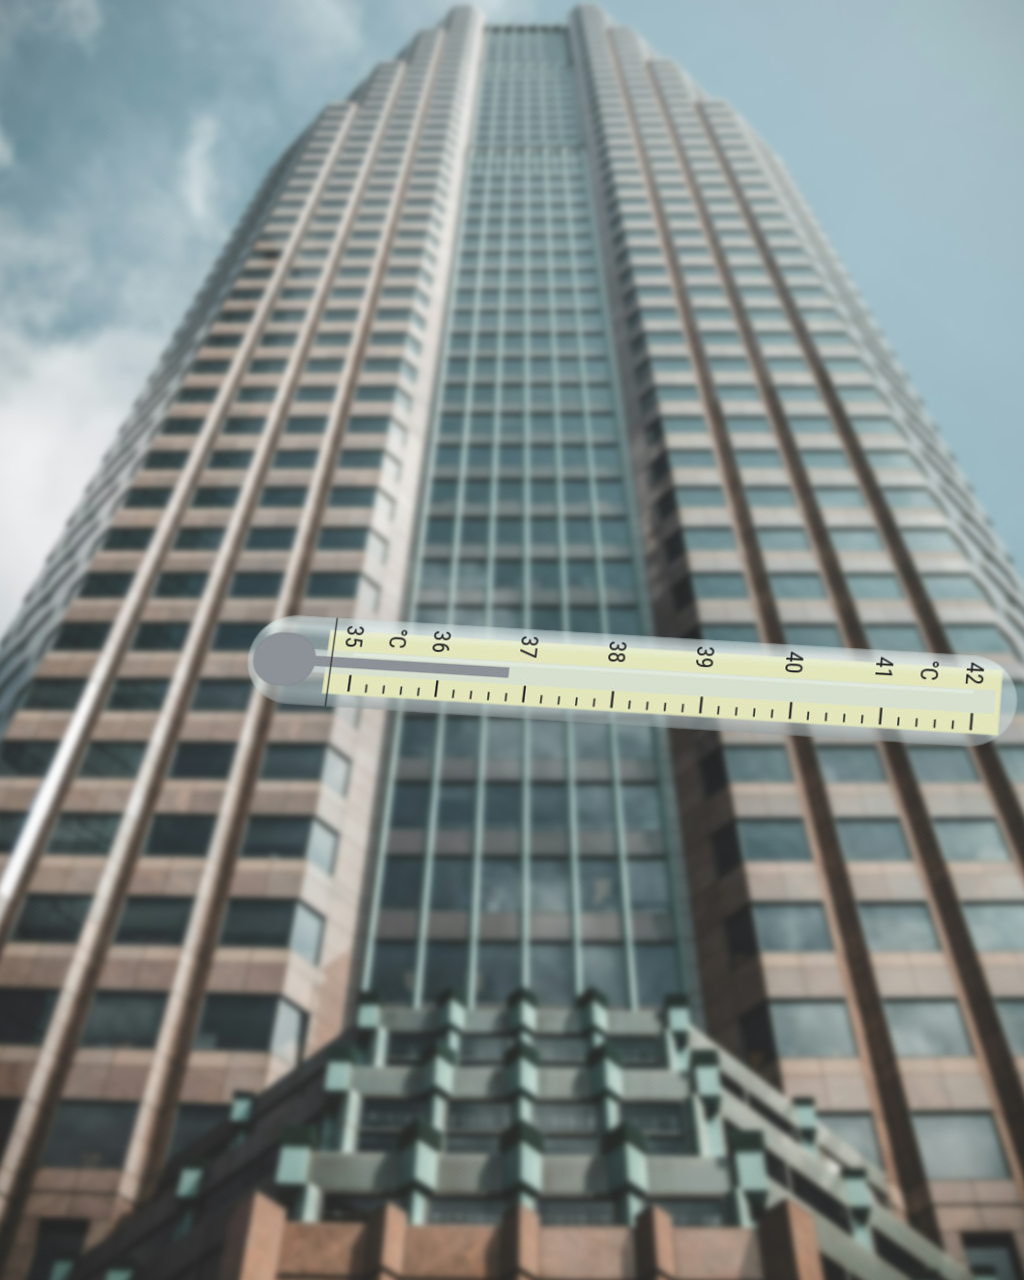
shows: value=36.8 unit=°C
